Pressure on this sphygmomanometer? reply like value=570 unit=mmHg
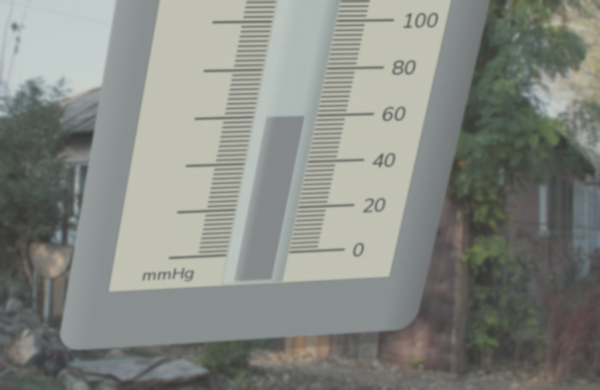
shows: value=60 unit=mmHg
